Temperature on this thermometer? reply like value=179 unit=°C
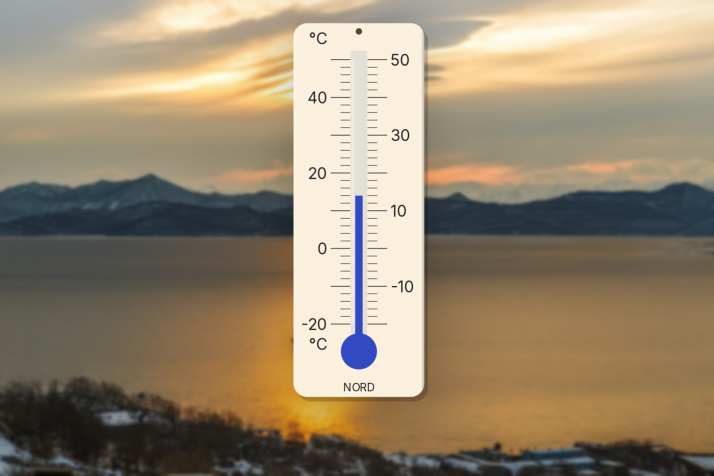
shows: value=14 unit=°C
